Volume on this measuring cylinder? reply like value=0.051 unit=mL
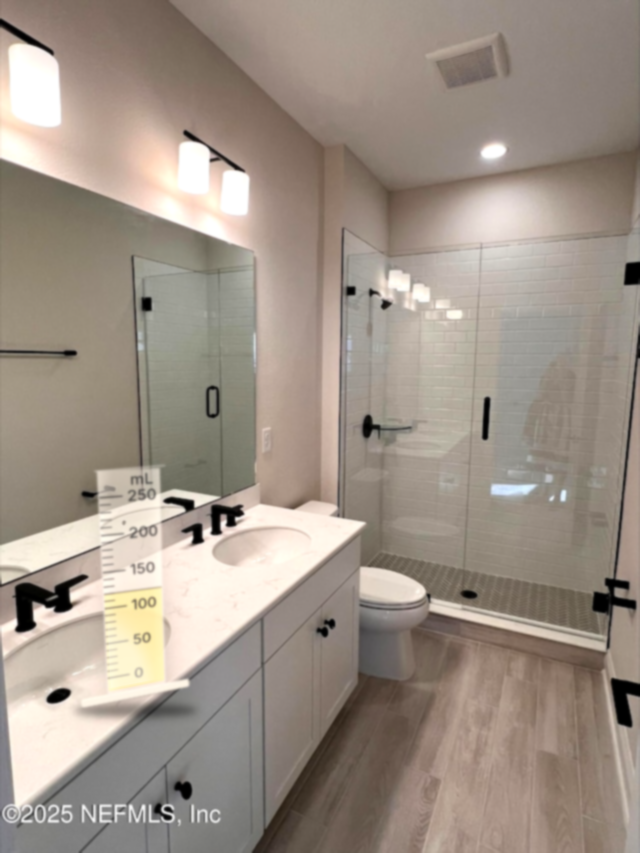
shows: value=120 unit=mL
